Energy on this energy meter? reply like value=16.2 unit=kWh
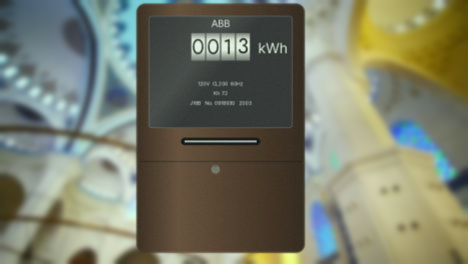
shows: value=13 unit=kWh
